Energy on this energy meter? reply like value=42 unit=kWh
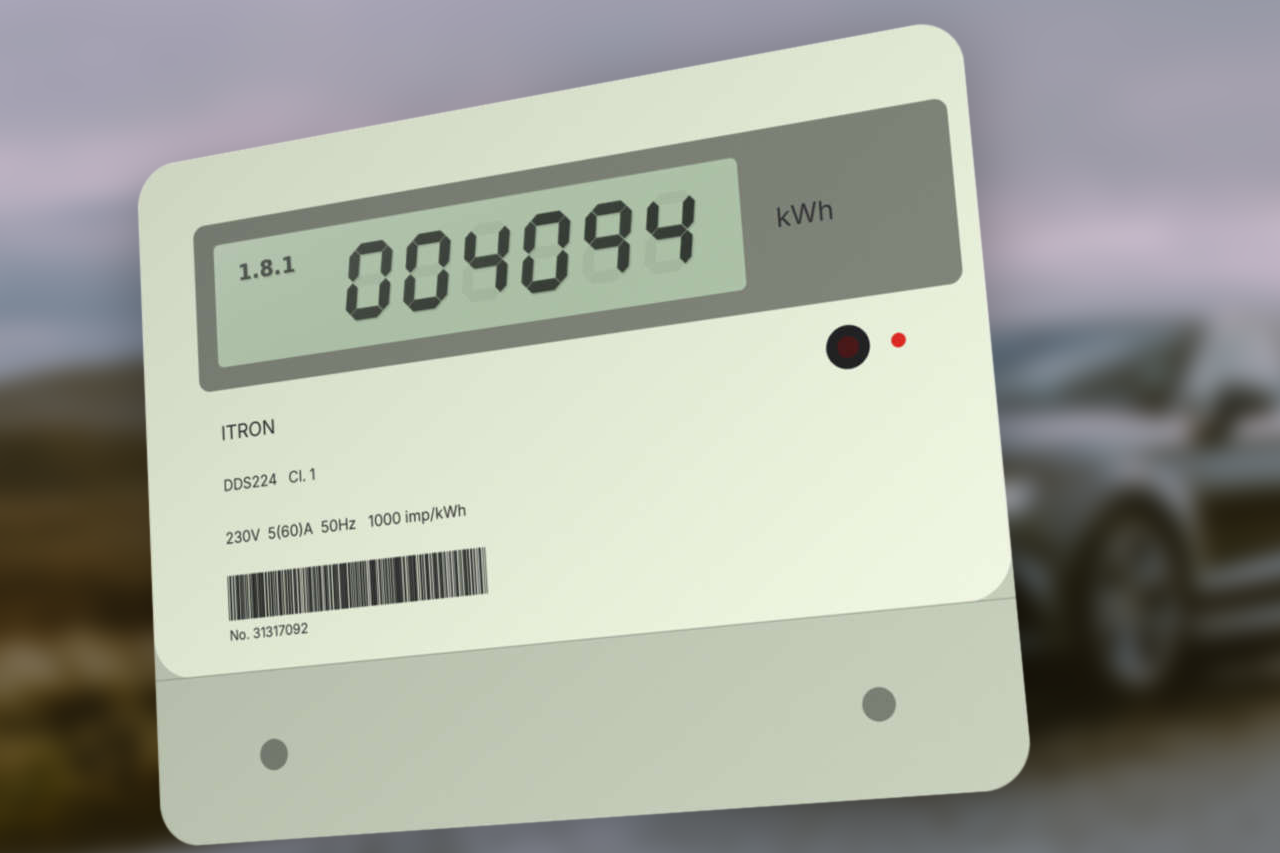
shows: value=4094 unit=kWh
